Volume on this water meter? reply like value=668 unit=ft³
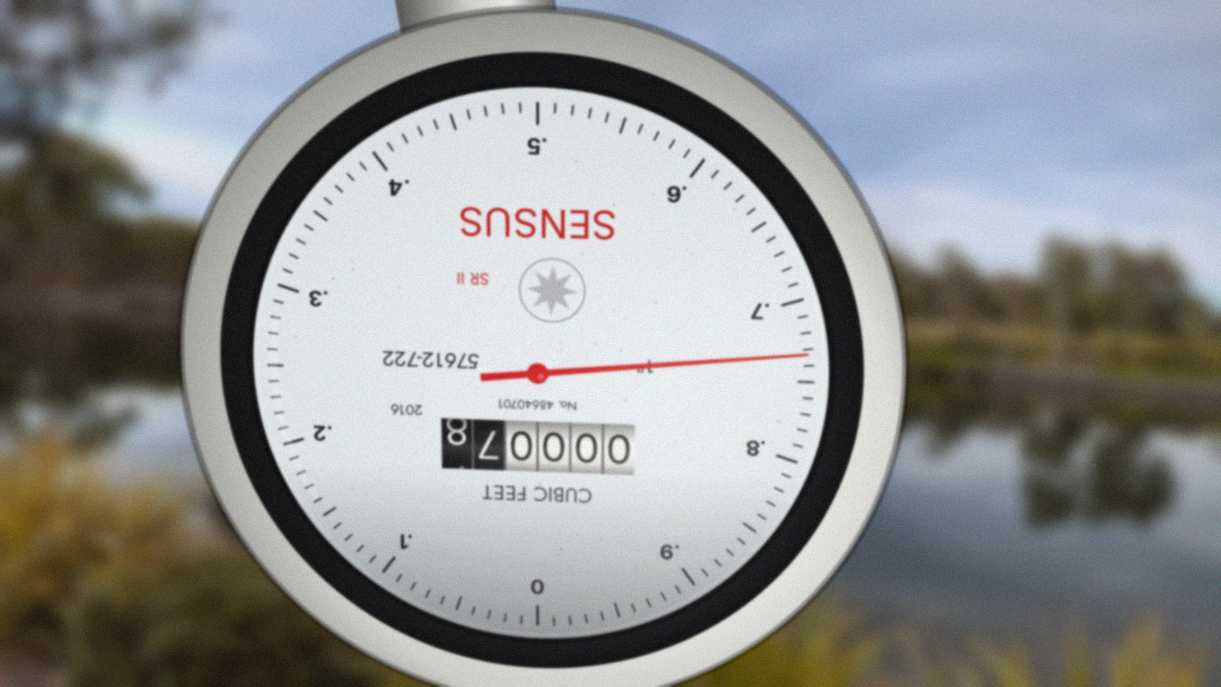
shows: value=77.73 unit=ft³
